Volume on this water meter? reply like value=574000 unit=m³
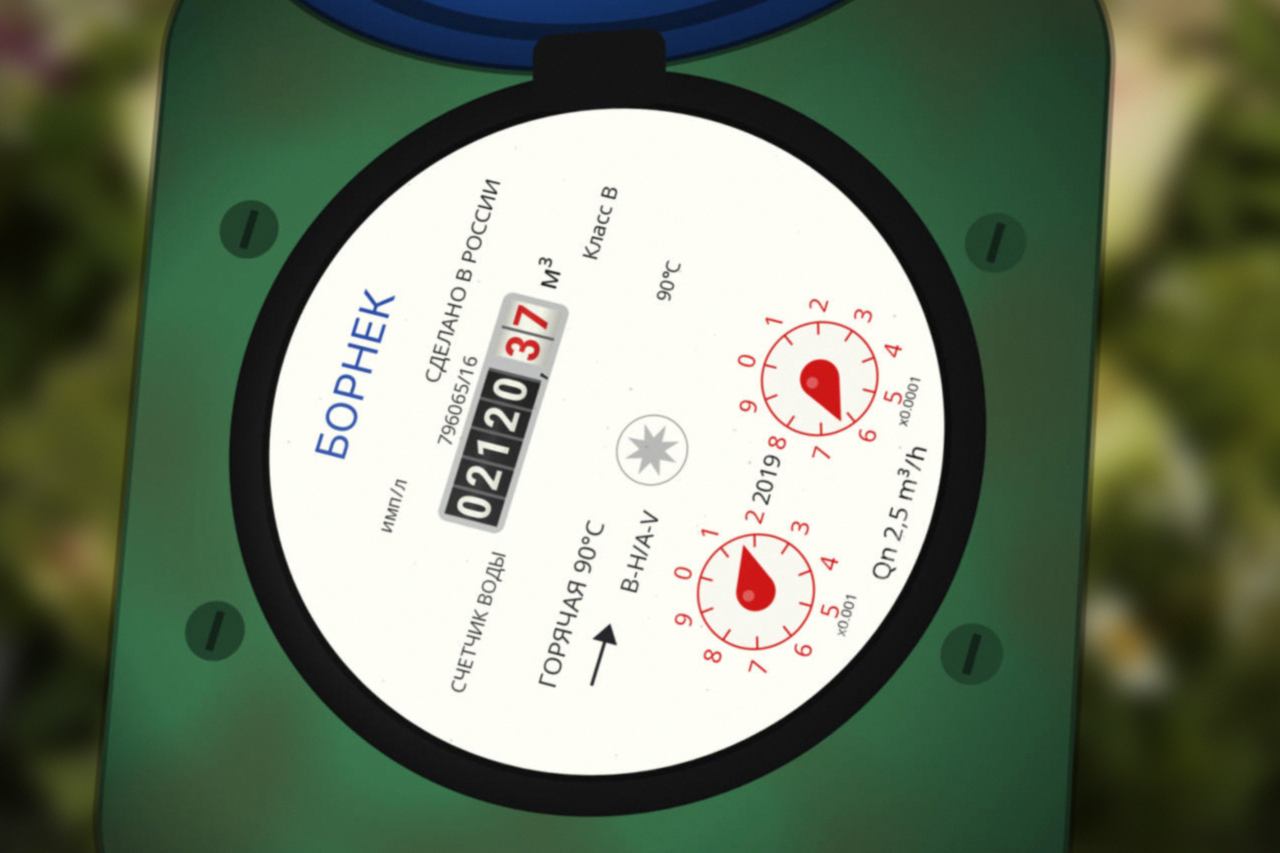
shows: value=2120.3716 unit=m³
